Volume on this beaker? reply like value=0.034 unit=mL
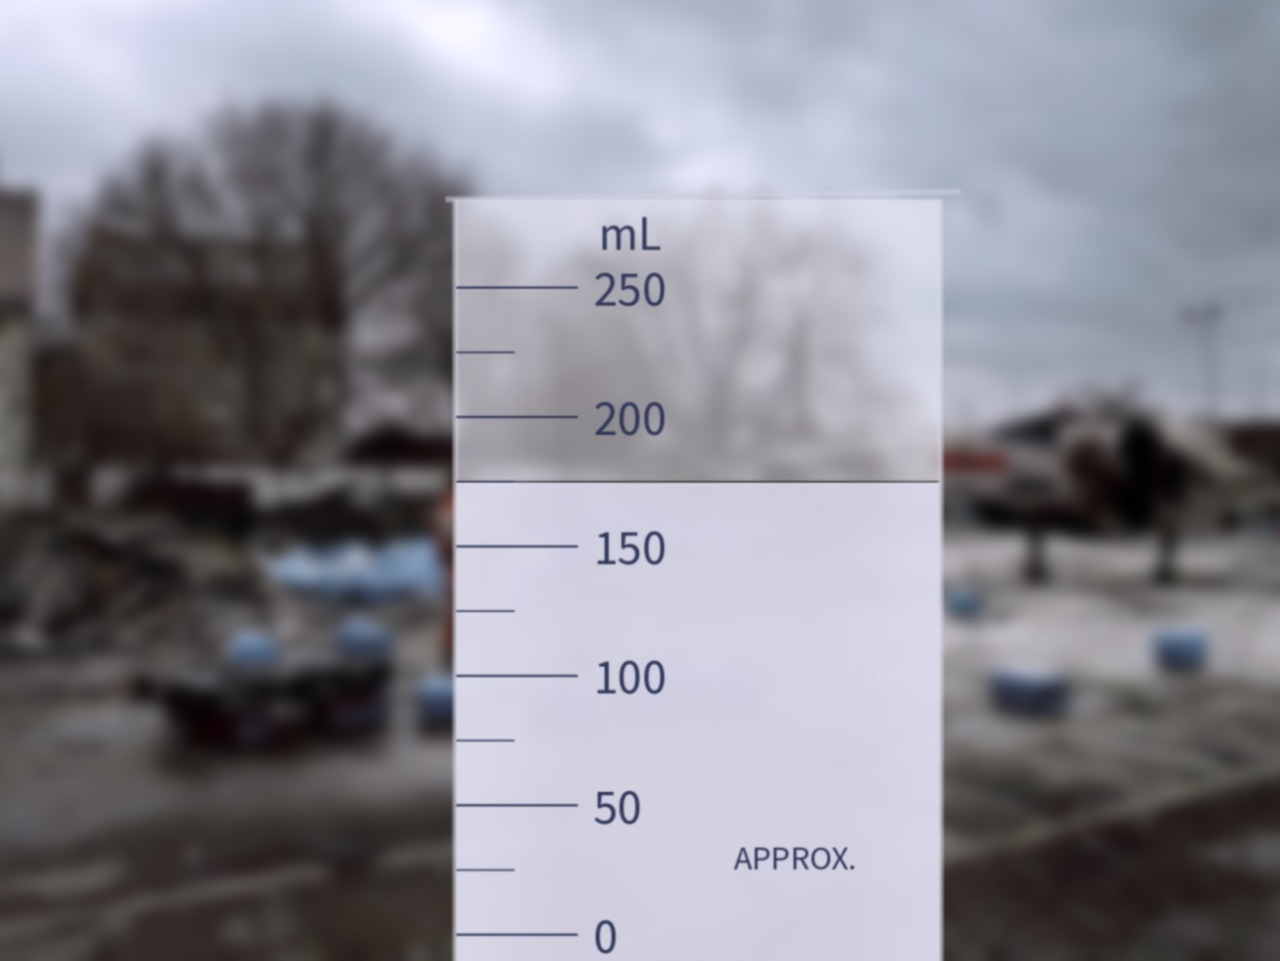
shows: value=175 unit=mL
